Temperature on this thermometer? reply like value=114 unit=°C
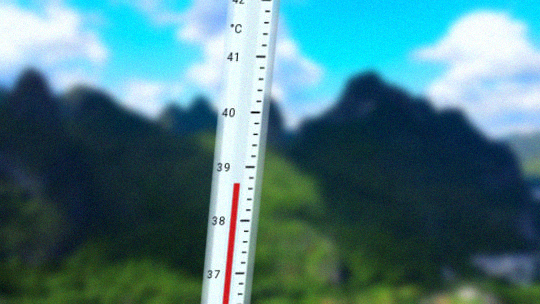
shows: value=38.7 unit=°C
